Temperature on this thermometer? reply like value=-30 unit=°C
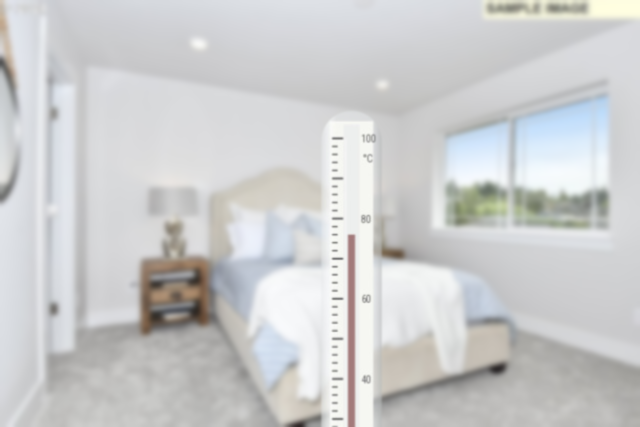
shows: value=76 unit=°C
